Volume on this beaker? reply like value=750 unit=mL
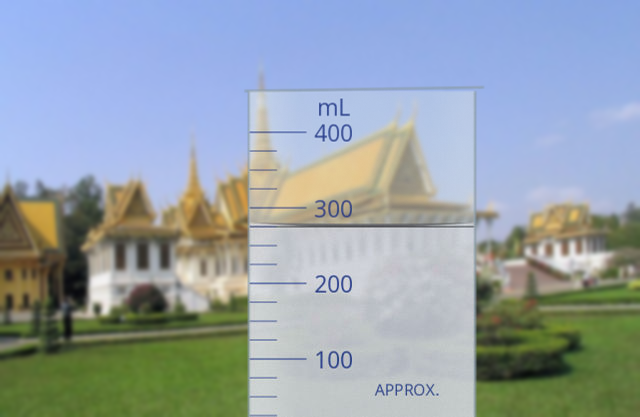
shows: value=275 unit=mL
